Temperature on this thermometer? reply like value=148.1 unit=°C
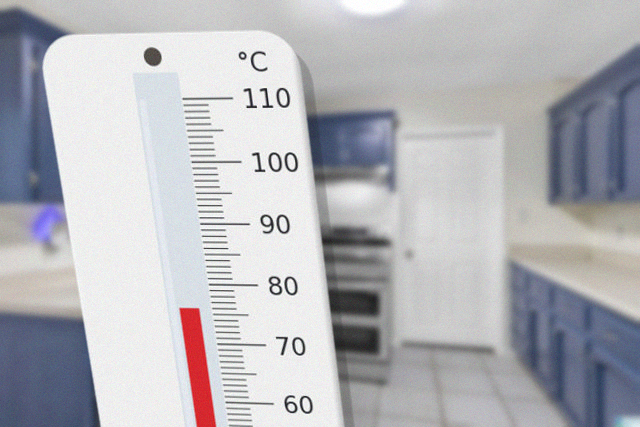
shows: value=76 unit=°C
